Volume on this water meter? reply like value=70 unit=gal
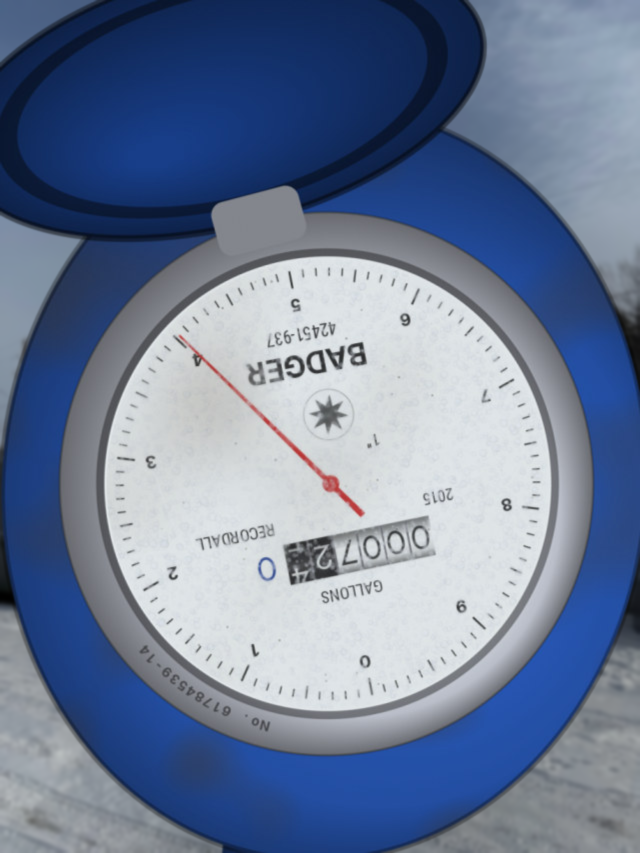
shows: value=7244.0 unit=gal
